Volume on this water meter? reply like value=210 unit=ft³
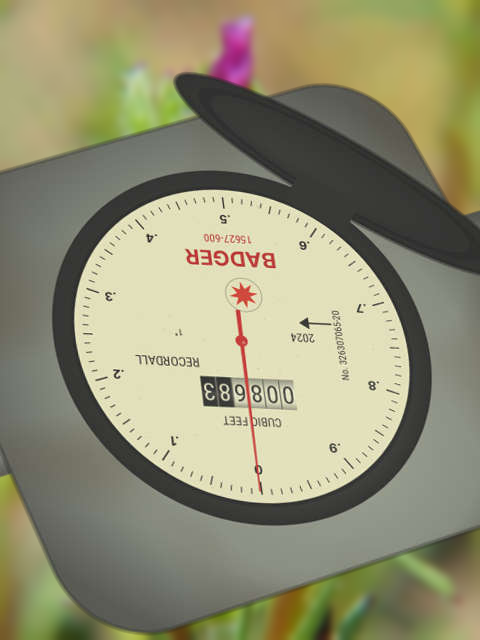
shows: value=8683.00 unit=ft³
